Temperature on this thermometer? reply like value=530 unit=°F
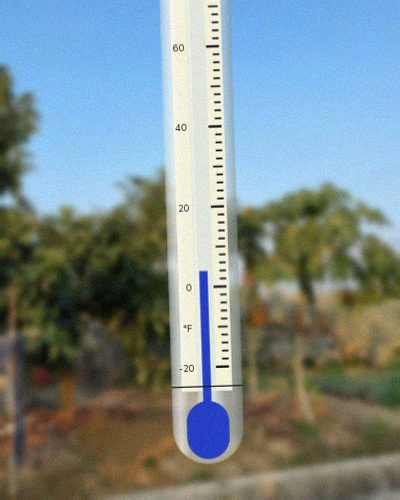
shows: value=4 unit=°F
